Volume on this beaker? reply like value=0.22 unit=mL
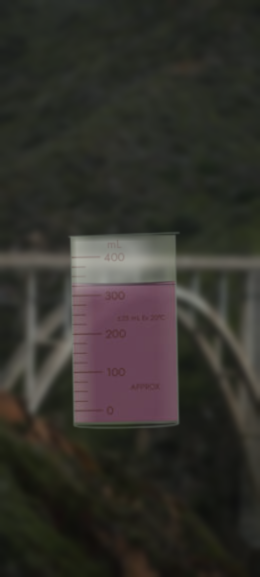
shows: value=325 unit=mL
